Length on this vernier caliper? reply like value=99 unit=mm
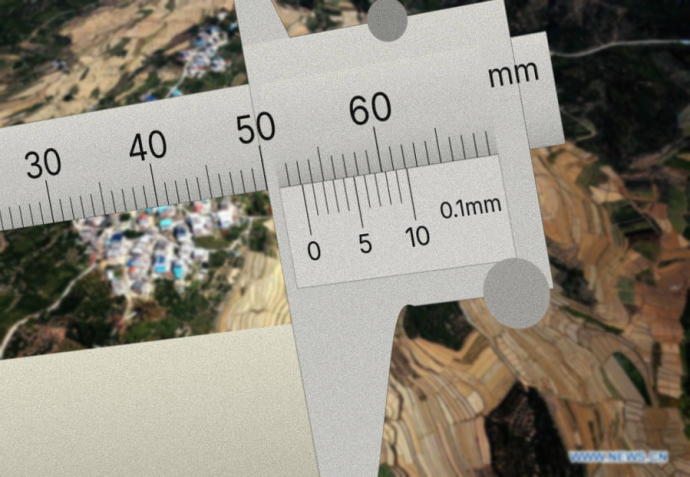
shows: value=53.1 unit=mm
